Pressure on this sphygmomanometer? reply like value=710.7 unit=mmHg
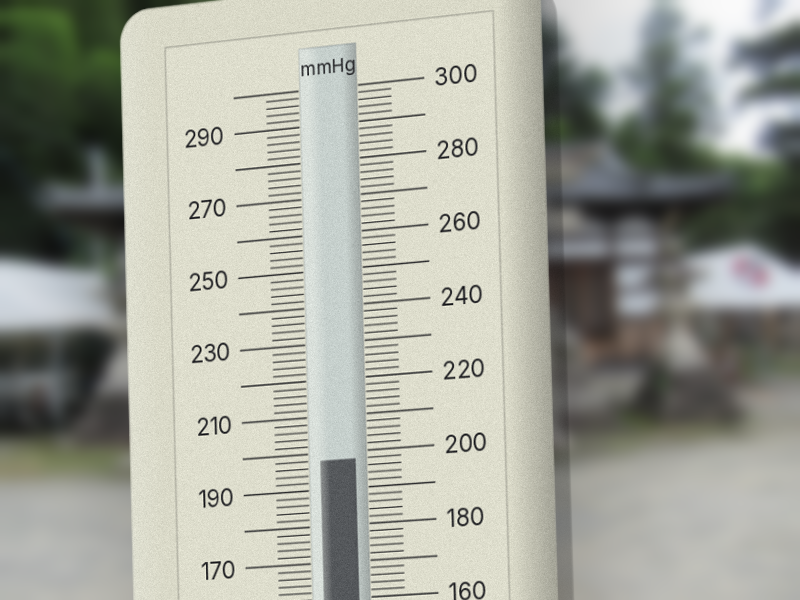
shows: value=198 unit=mmHg
